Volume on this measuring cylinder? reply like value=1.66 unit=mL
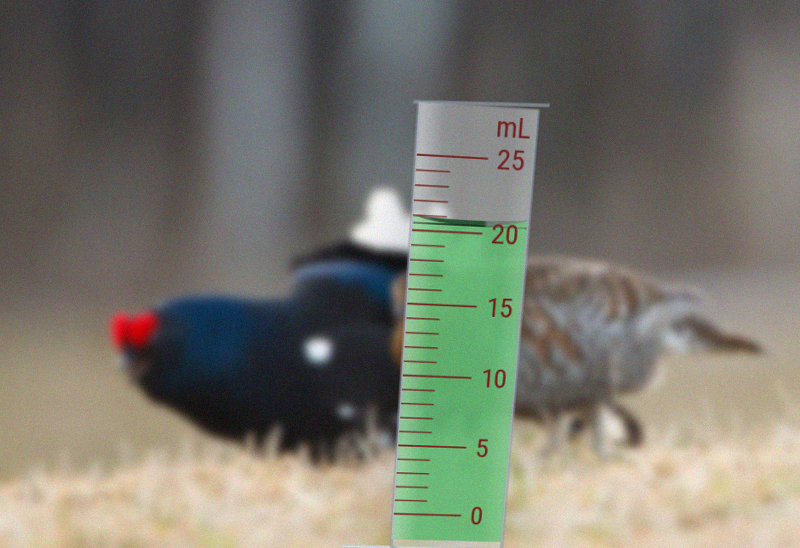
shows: value=20.5 unit=mL
